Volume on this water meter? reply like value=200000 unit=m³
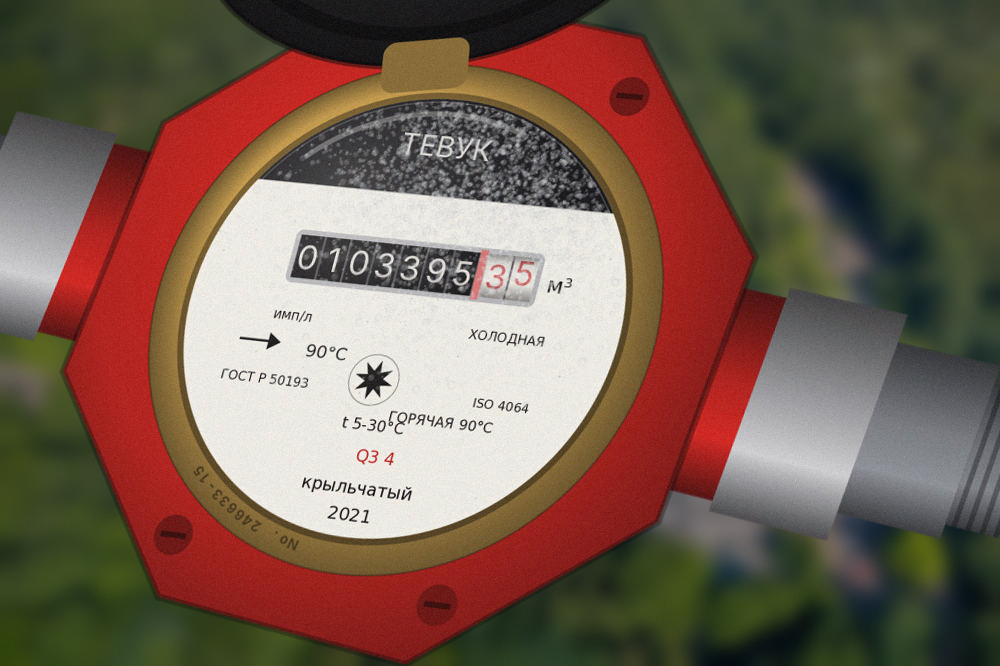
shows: value=103395.35 unit=m³
